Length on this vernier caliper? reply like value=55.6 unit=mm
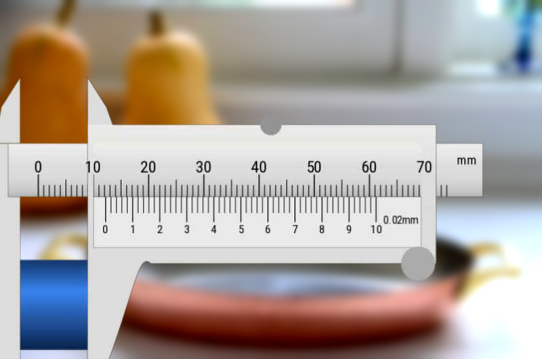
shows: value=12.2 unit=mm
